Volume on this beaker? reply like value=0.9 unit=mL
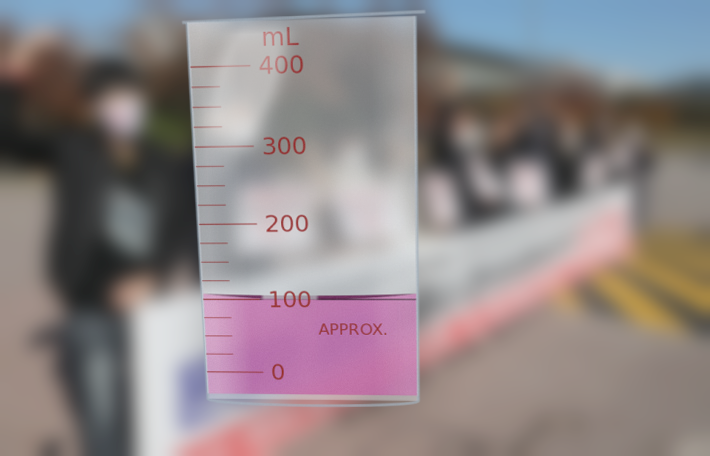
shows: value=100 unit=mL
